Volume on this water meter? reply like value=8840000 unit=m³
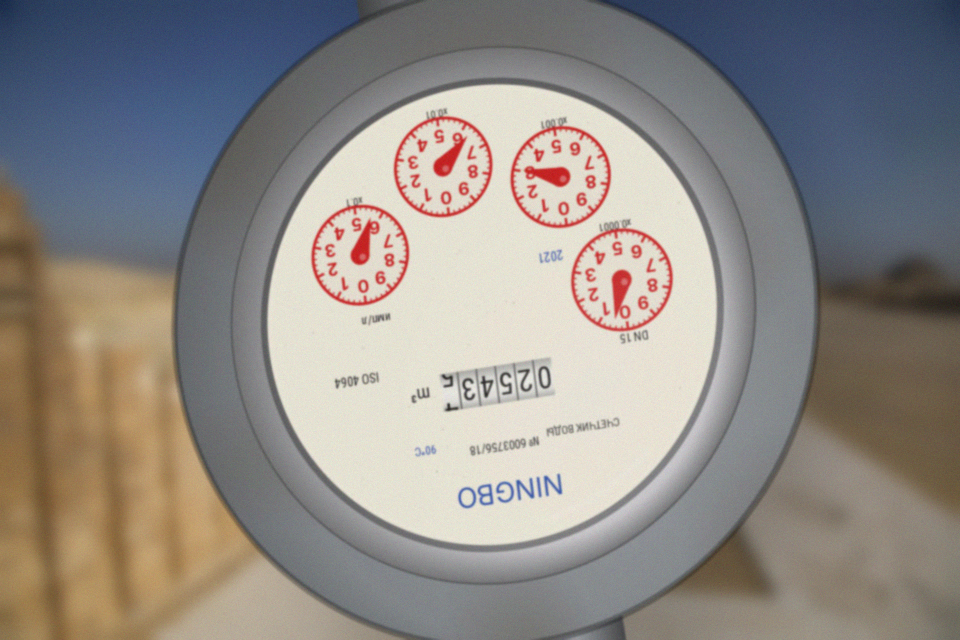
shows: value=25434.5630 unit=m³
